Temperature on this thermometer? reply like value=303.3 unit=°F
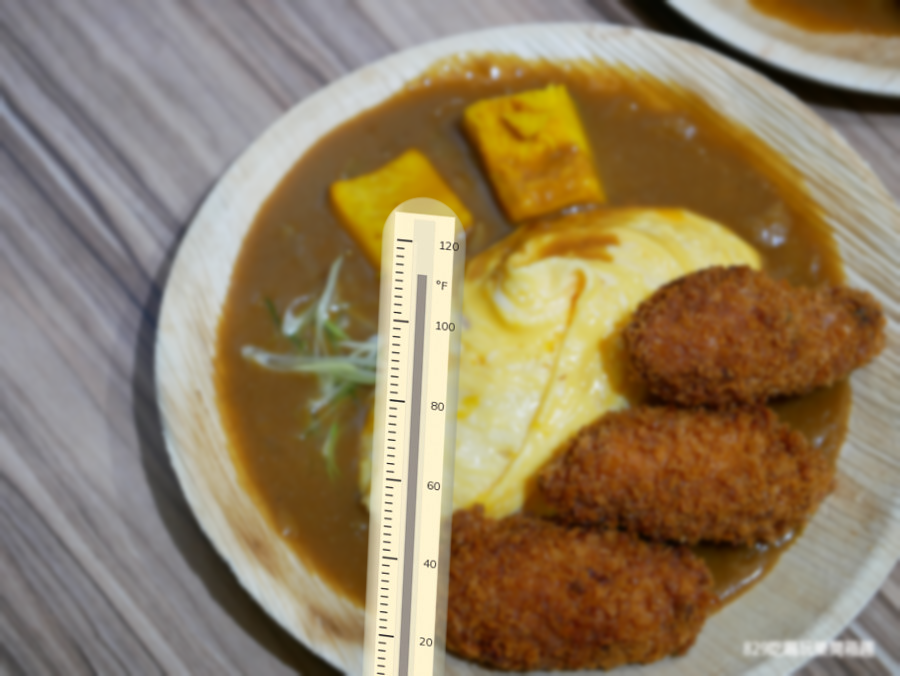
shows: value=112 unit=°F
